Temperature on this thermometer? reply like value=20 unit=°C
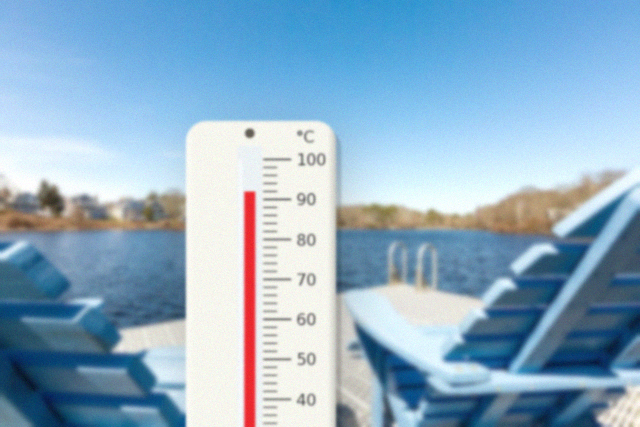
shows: value=92 unit=°C
